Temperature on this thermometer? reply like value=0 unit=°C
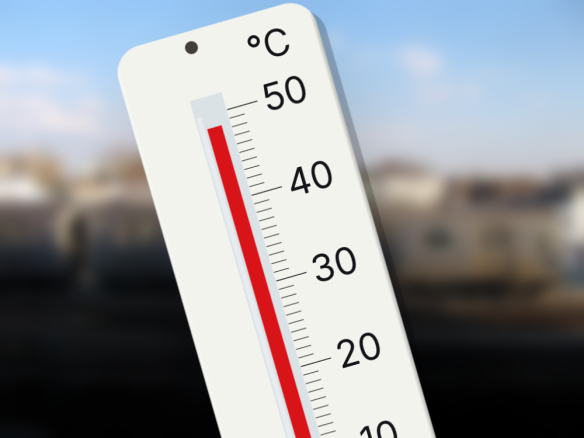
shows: value=48.5 unit=°C
